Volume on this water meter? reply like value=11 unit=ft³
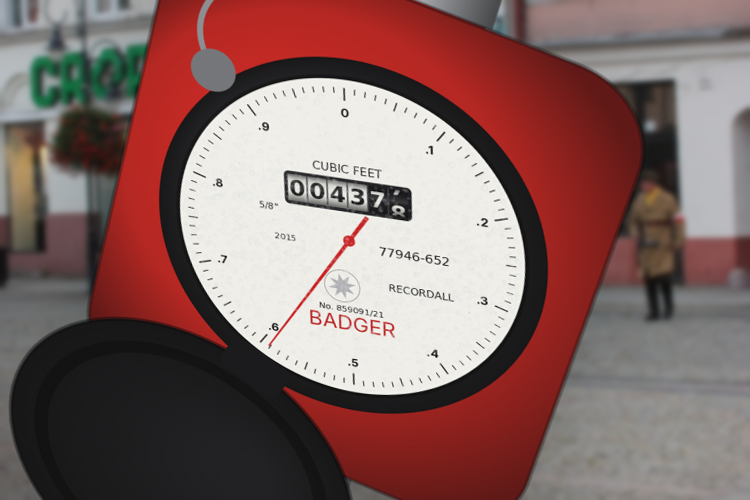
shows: value=4377.59 unit=ft³
